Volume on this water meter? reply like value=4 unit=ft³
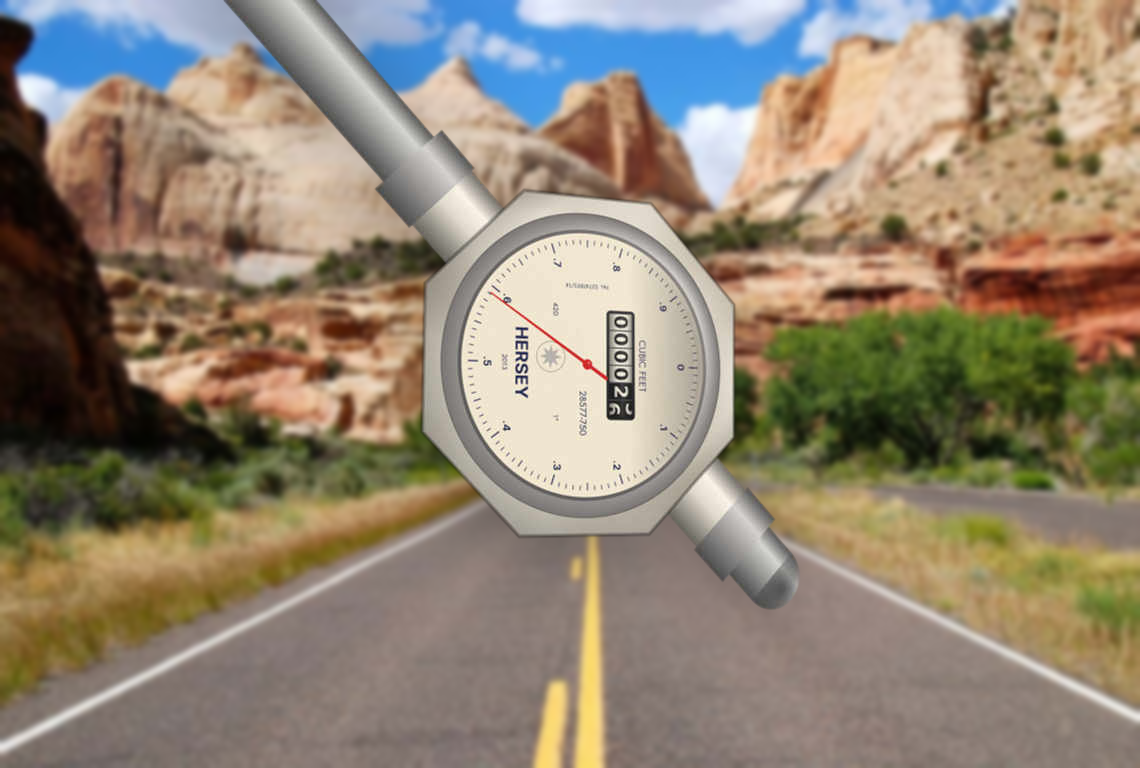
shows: value=25.59 unit=ft³
